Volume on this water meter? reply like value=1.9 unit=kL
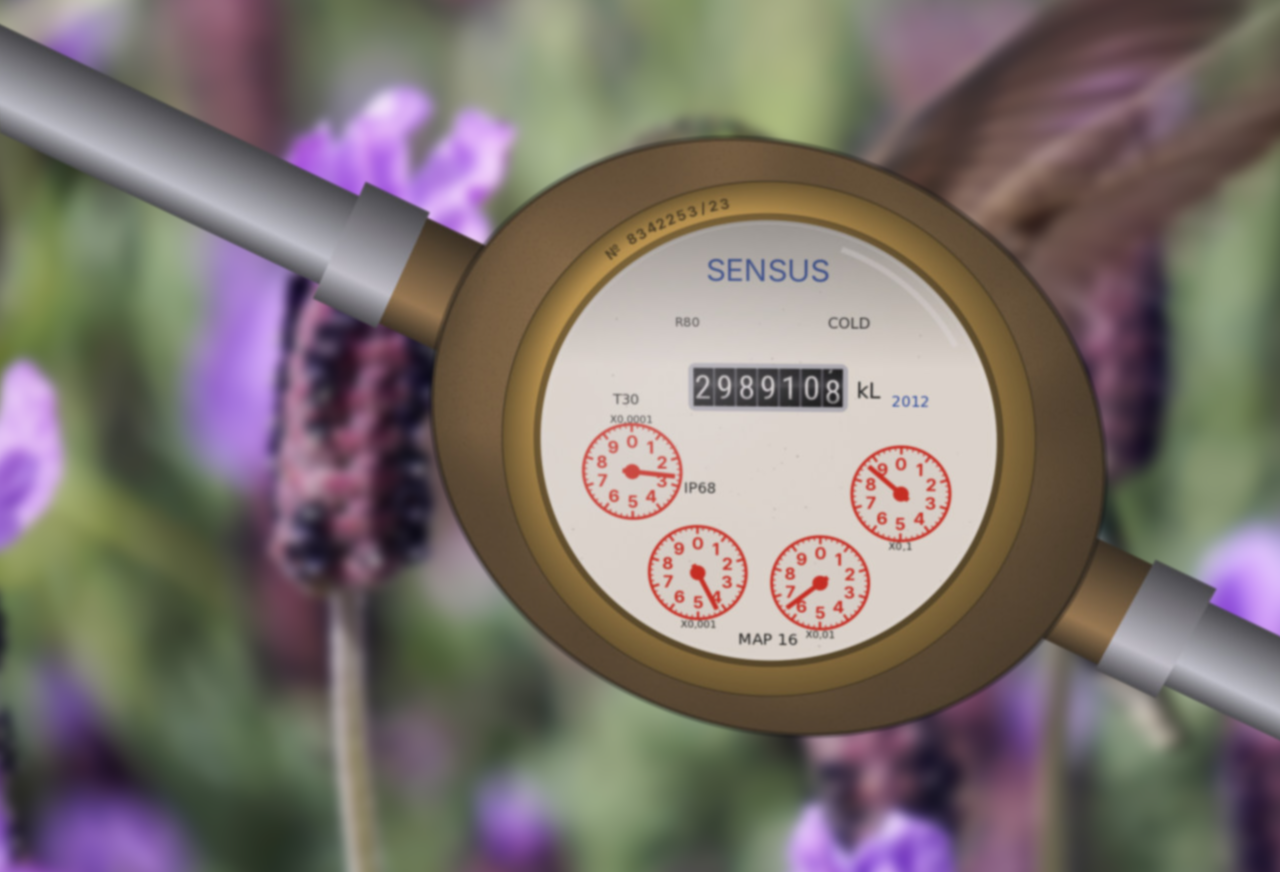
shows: value=2989107.8642 unit=kL
